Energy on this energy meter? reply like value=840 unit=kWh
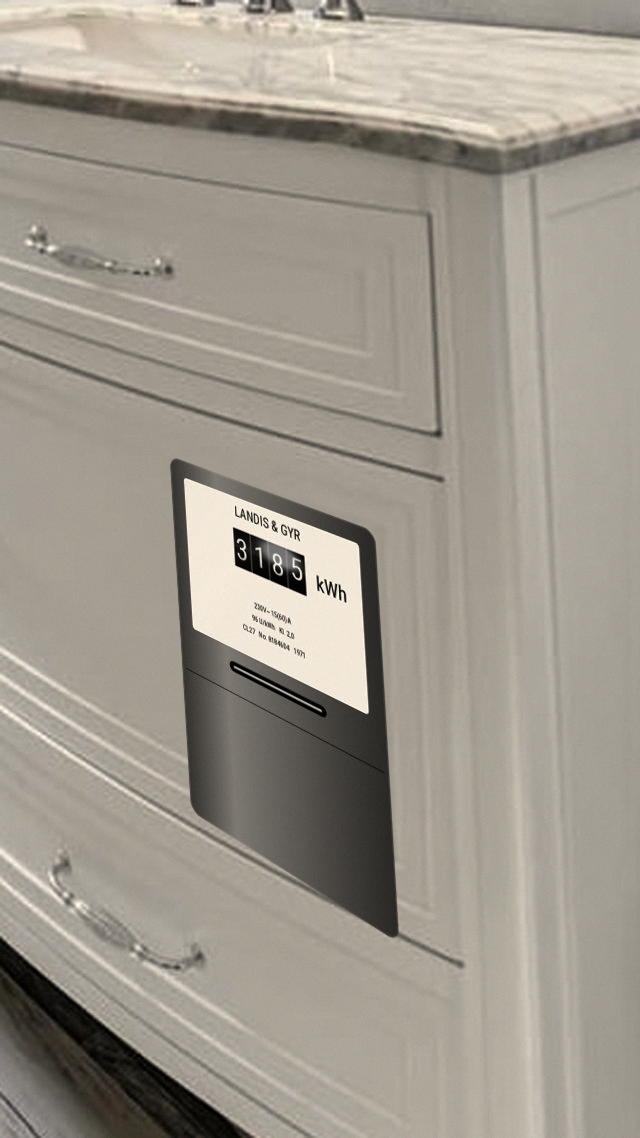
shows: value=3185 unit=kWh
